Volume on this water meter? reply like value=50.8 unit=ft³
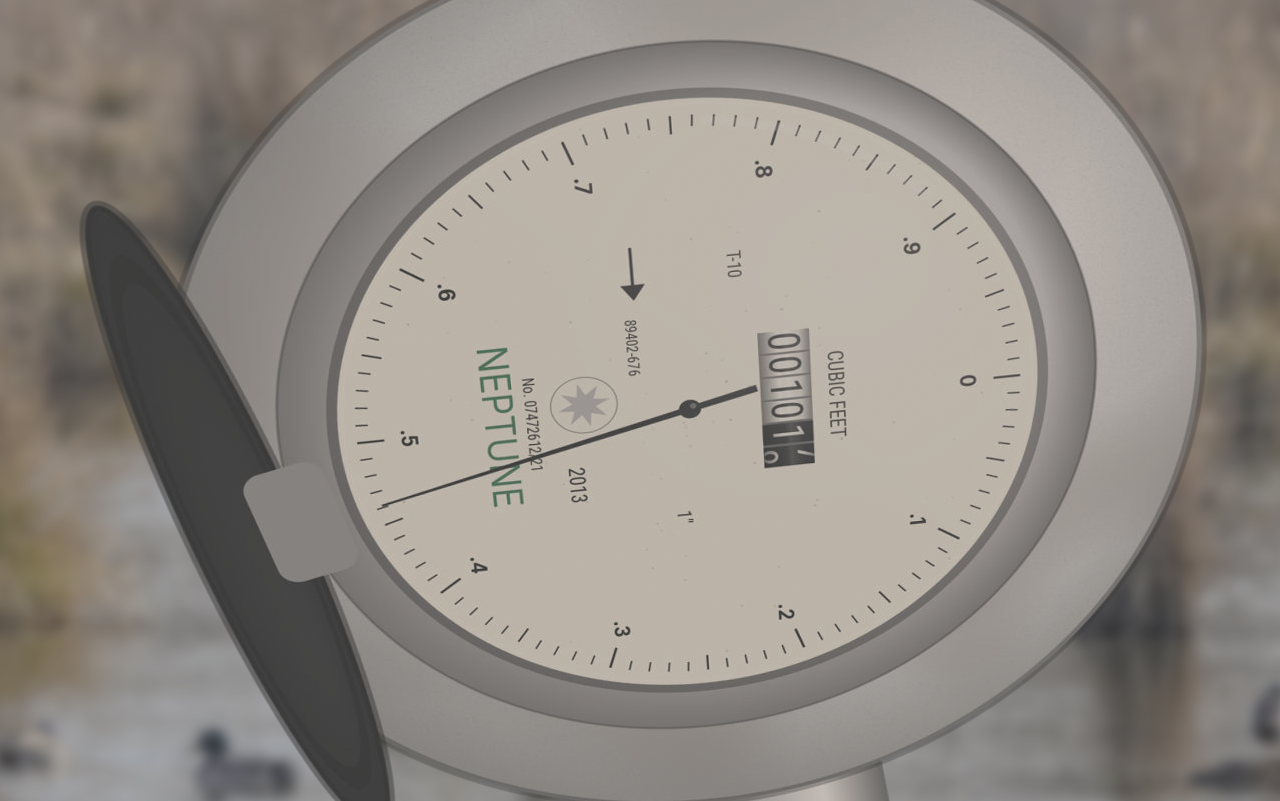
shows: value=1017.46 unit=ft³
